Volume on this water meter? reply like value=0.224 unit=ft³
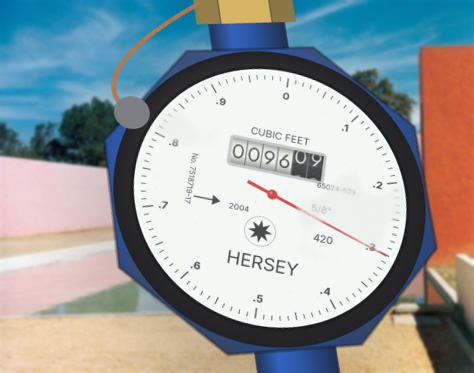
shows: value=9609.30 unit=ft³
